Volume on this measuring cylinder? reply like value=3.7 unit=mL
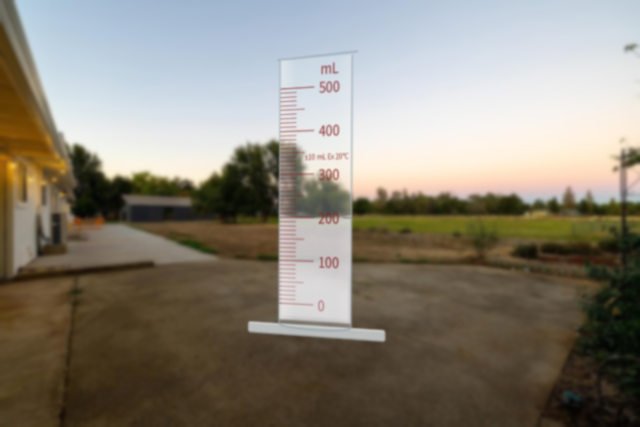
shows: value=200 unit=mL
